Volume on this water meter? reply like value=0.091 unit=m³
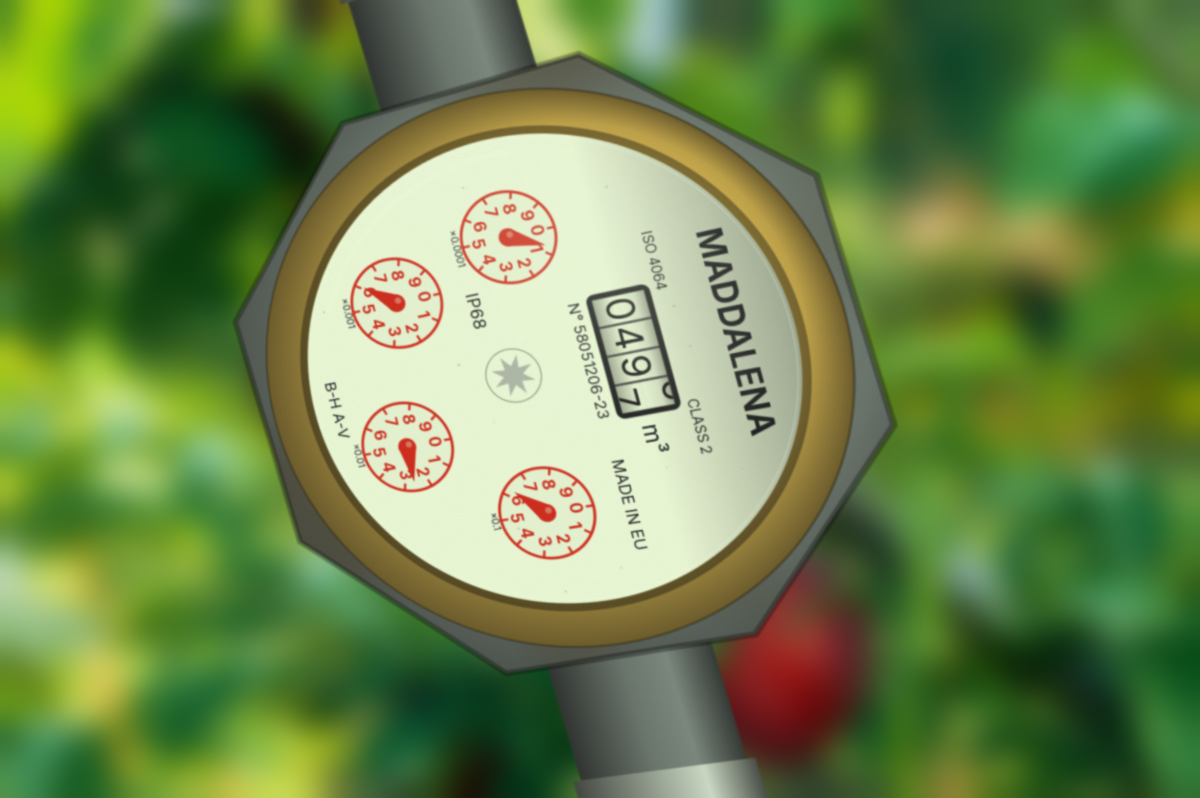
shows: value=496.6260 unit=m³
